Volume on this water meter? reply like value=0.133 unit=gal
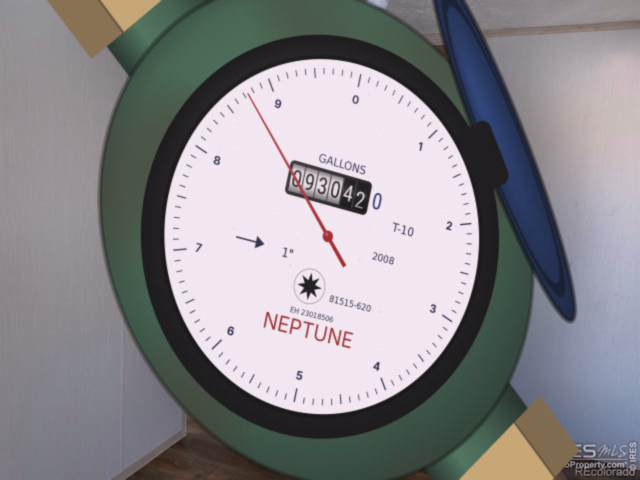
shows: value=930418.7 unit=gal
